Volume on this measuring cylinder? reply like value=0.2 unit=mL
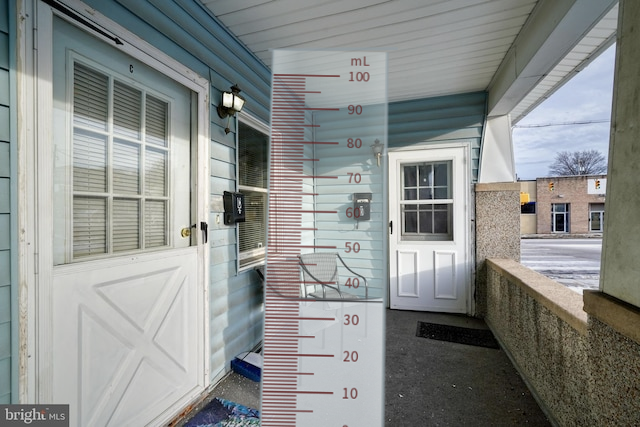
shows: value=35 unit=mL
